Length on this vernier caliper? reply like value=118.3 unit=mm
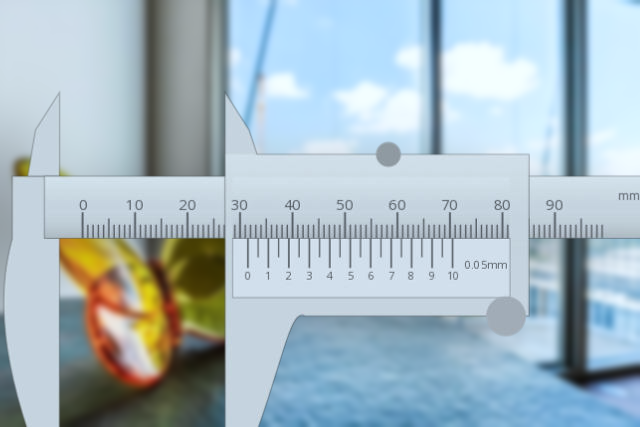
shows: value=31.5 unit=mm
